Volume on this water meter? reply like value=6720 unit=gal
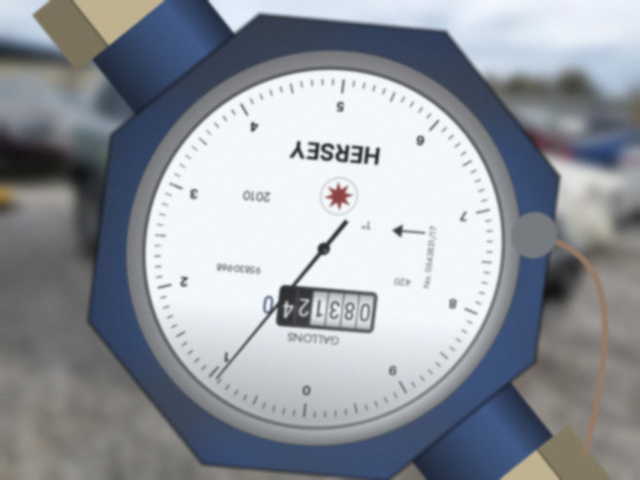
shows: value=831240.9 unit=gal
